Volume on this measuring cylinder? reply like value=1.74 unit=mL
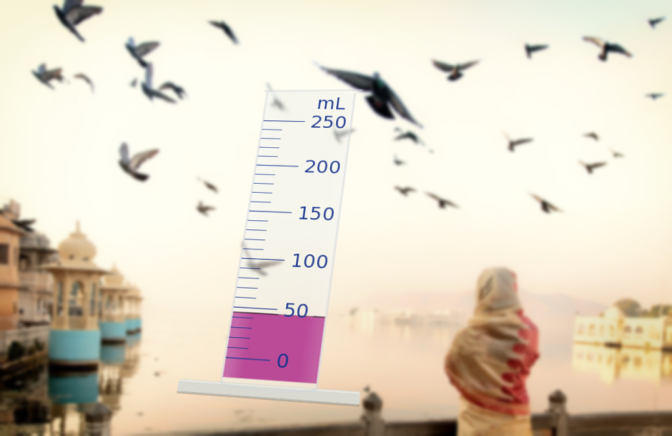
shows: value=45 unit=mL
